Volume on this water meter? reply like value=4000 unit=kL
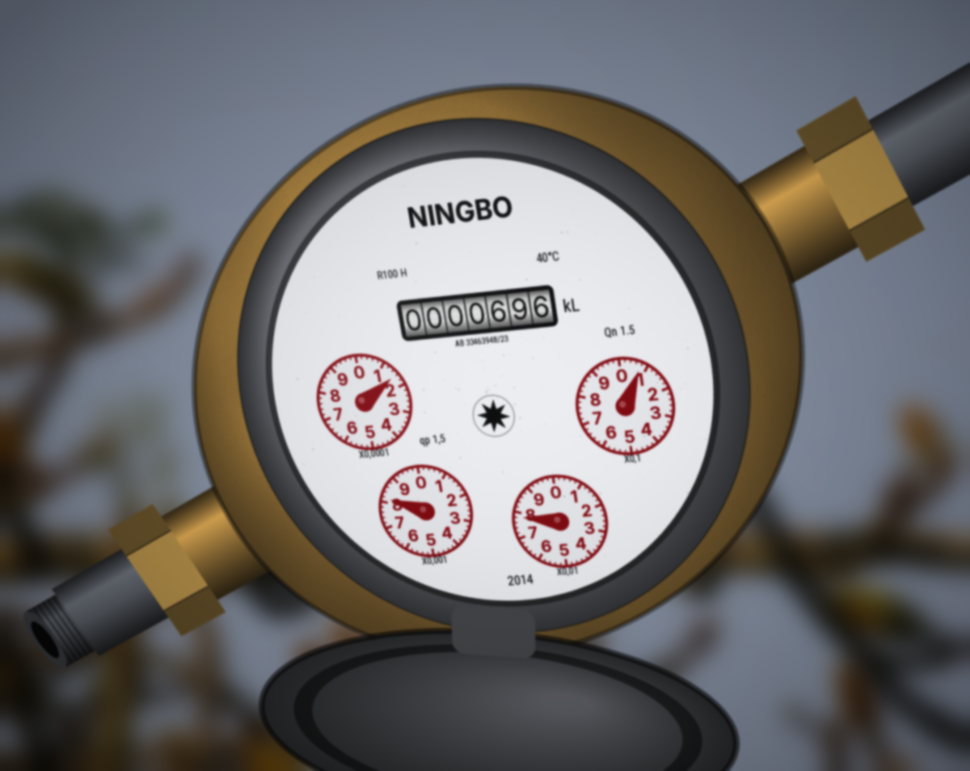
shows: value=696.0781 unit=kL
